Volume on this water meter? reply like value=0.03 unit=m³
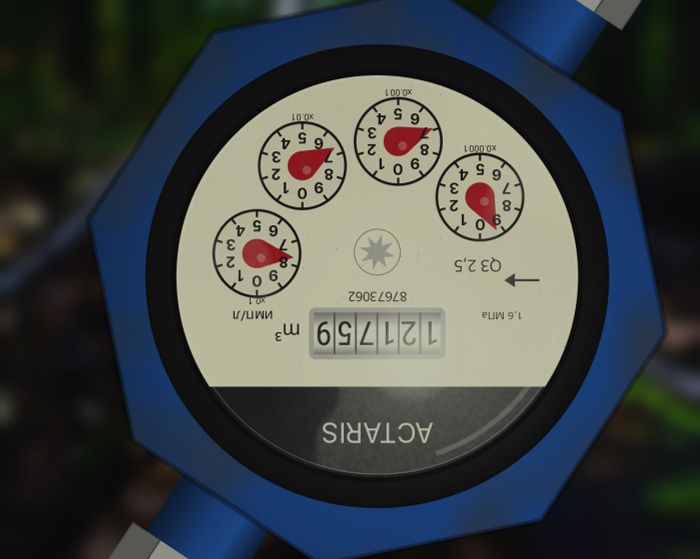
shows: value=121759.7669 unit=m³
